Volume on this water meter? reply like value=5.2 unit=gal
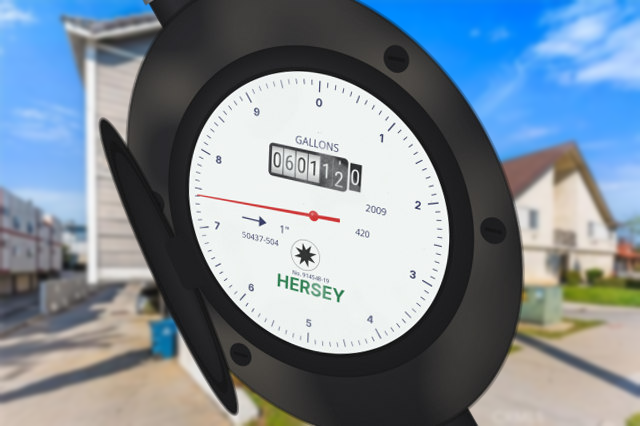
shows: value=601117.4 unit=gal
